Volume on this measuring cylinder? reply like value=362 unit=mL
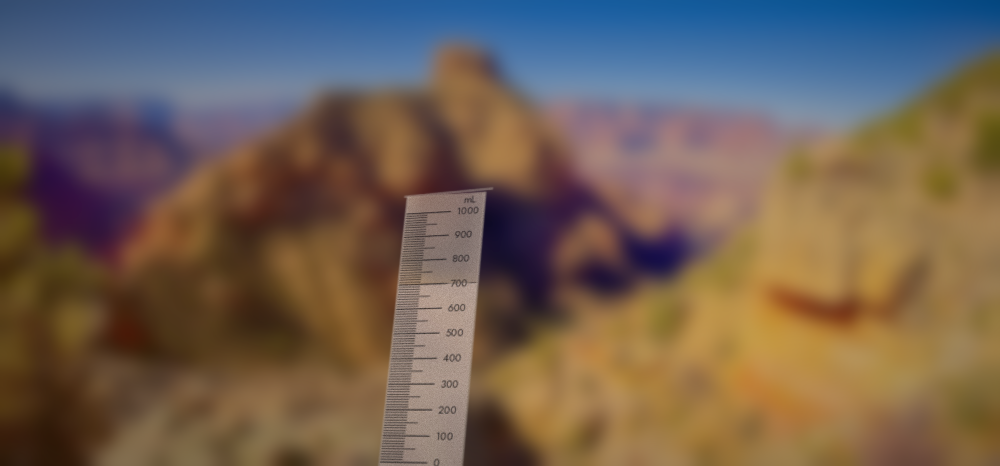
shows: value=700 unit=mL
